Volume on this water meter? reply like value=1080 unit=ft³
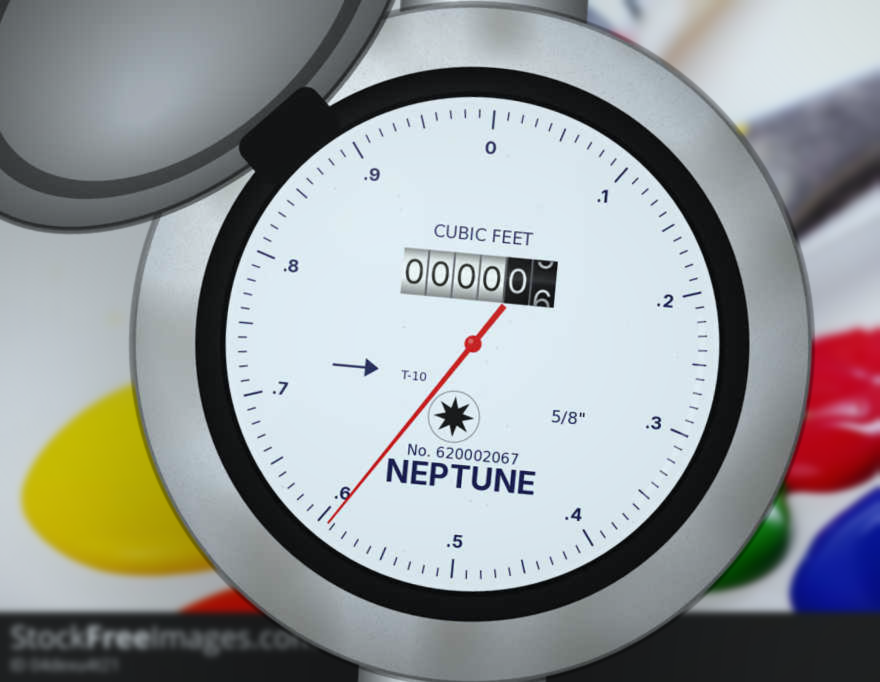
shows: value=5.59 unit=ft³
